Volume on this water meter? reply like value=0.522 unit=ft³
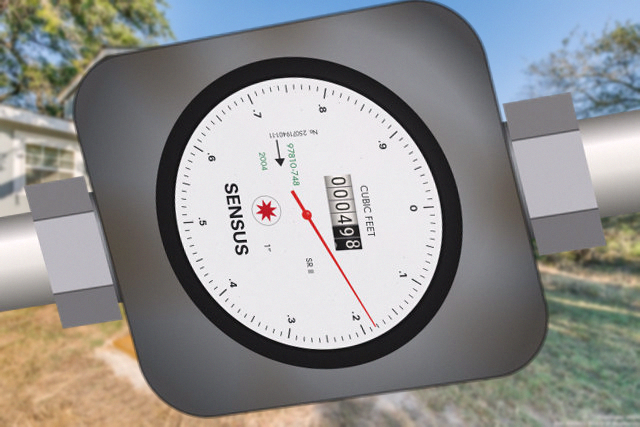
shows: value=498.18 unit=ft³
